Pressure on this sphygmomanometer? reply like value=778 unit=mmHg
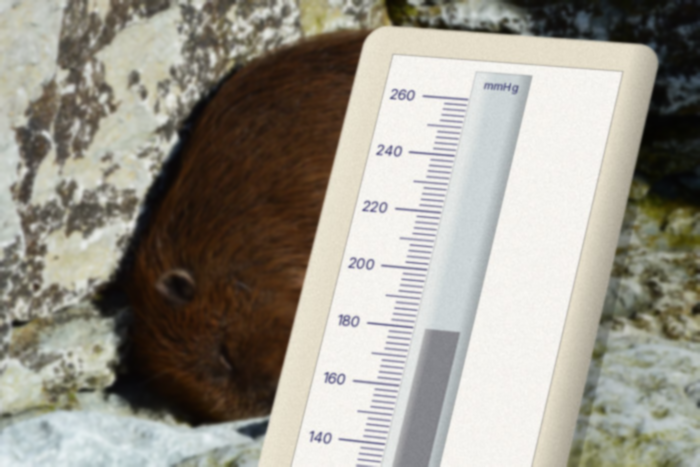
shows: value=180 unit=mmHg
